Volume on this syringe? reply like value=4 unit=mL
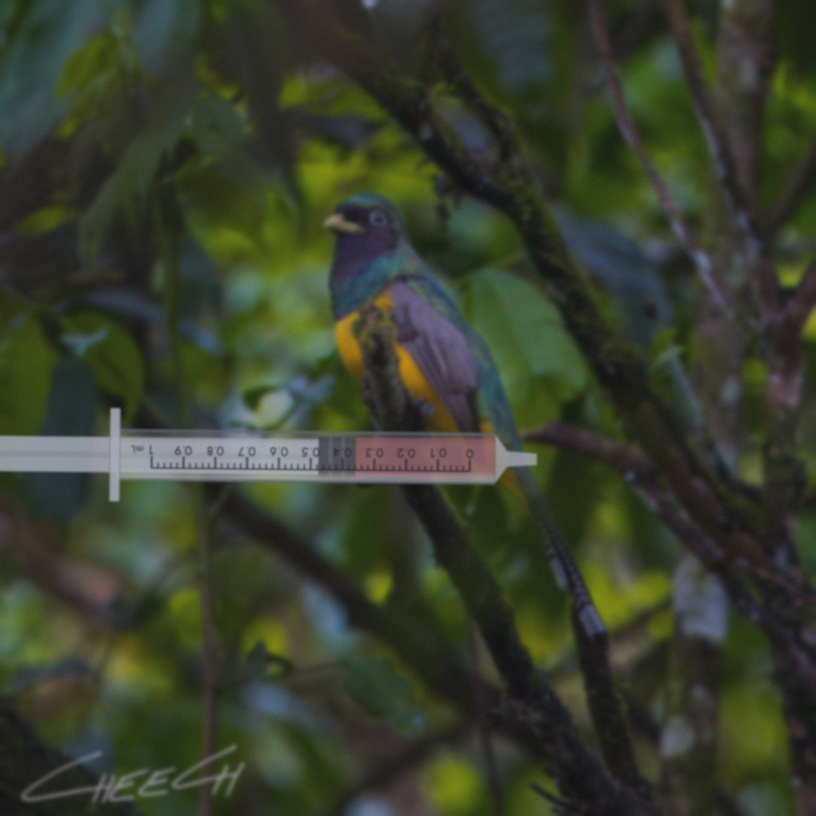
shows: value=0.36 unit=mL
